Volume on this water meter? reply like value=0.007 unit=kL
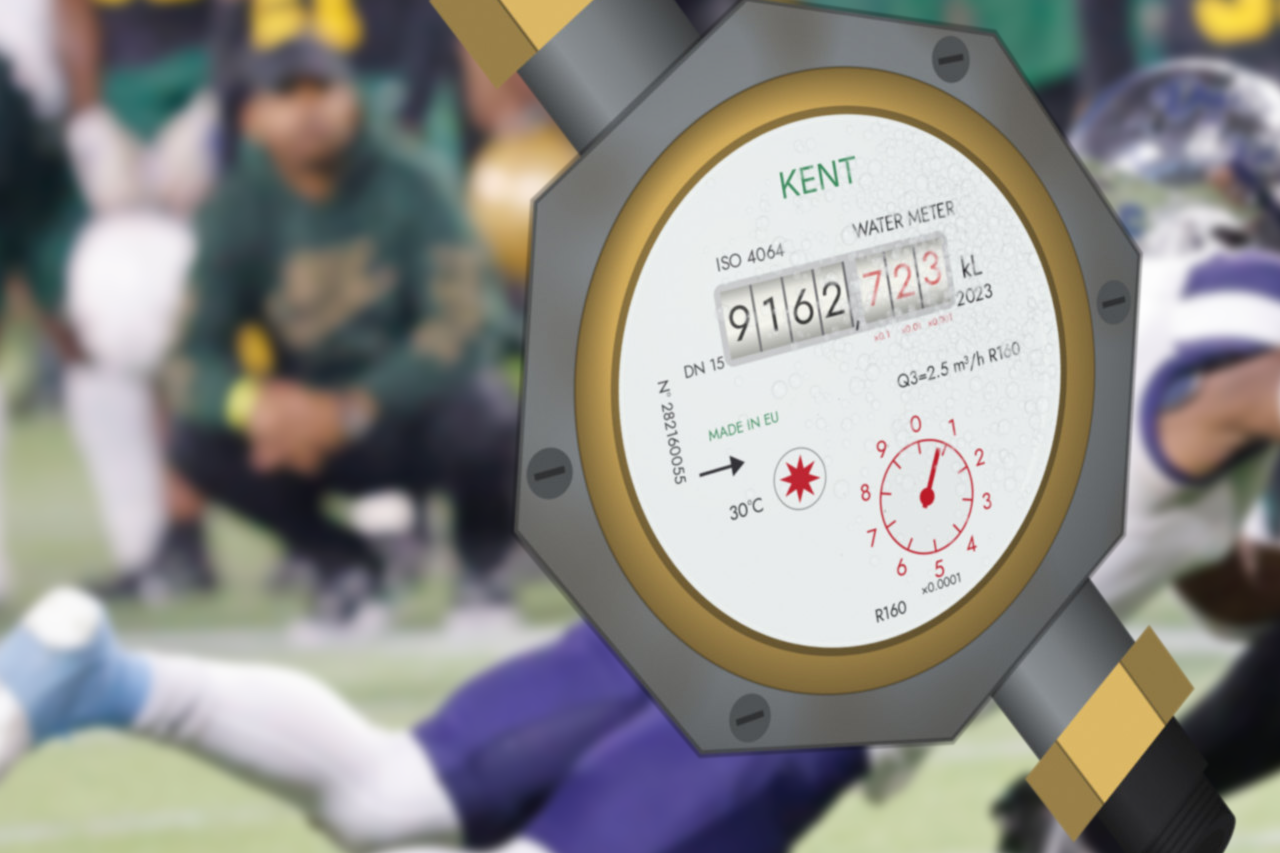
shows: value=9162.7230 unit=kL
